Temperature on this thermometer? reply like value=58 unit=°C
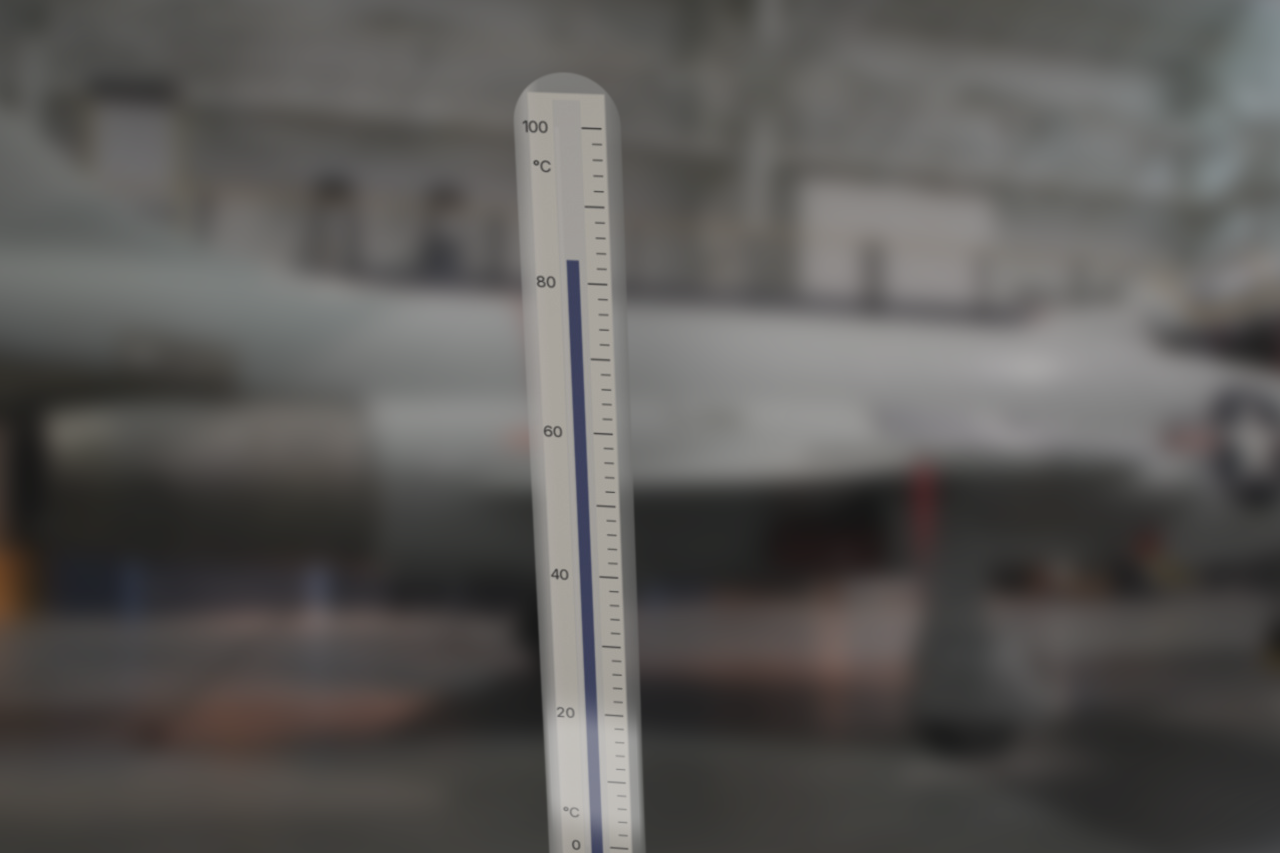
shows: value=83 unit=°C
